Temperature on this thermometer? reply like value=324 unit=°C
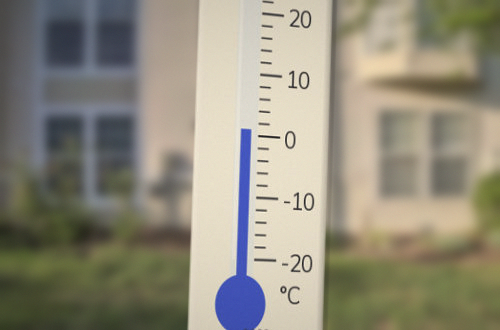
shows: value=1 unit=°C
